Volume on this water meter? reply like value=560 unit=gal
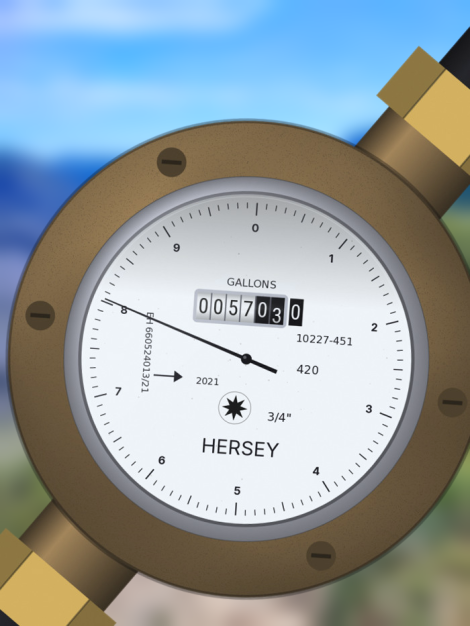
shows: value=57028.0 unit=gal
